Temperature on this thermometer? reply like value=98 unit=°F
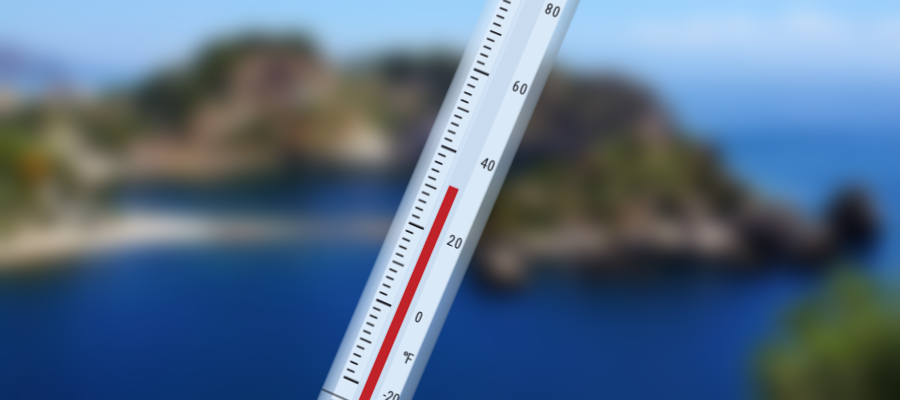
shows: value=32 unit=°F
